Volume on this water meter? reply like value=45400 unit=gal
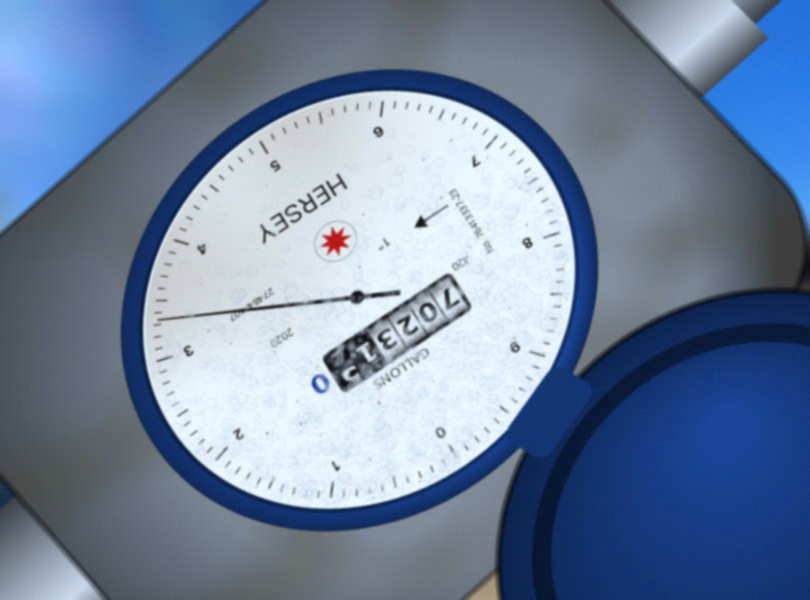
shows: value=7023153.3 unit=gal
